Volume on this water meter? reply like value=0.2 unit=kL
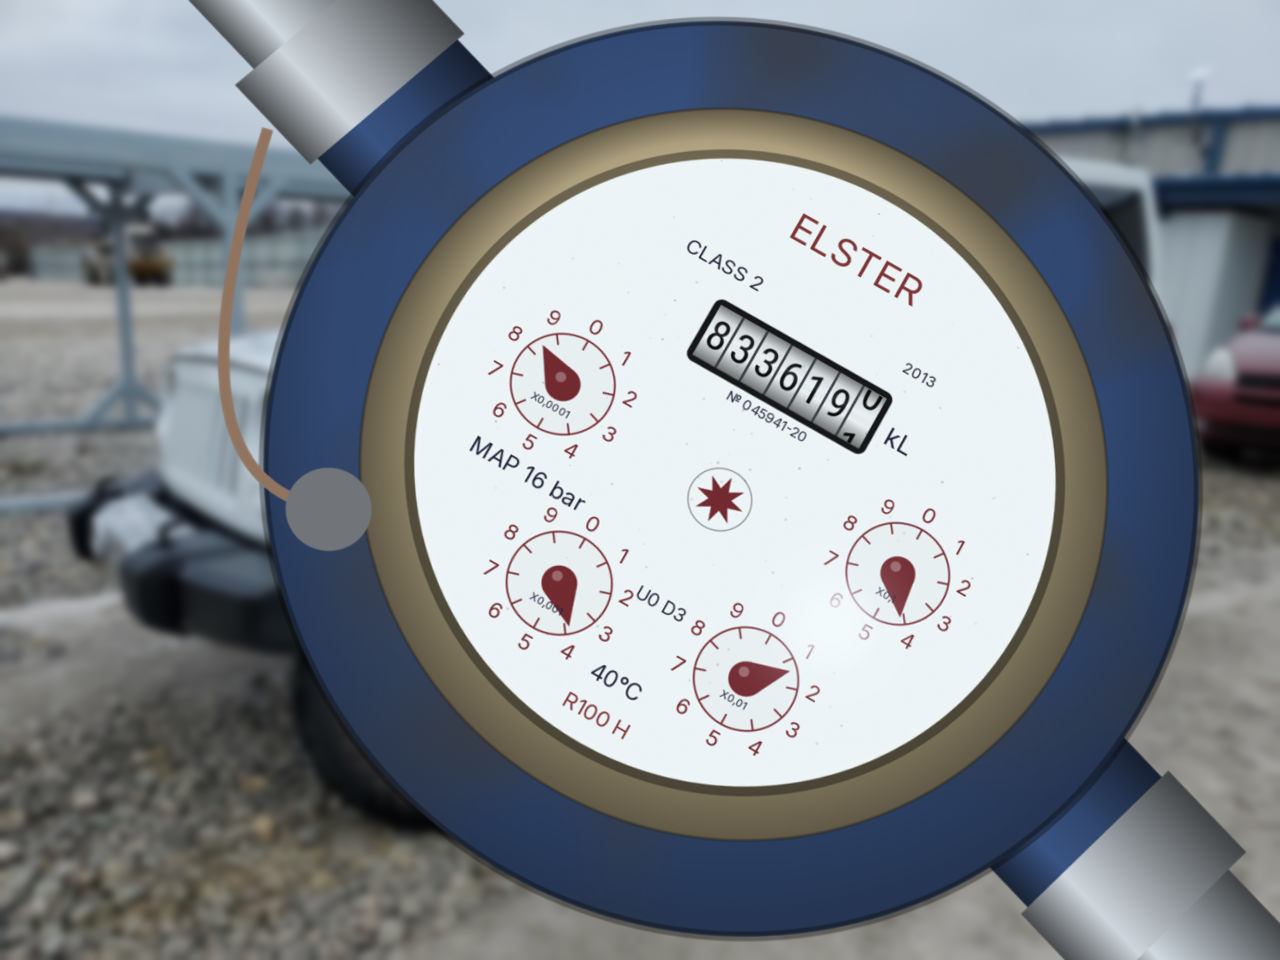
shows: value=8336190.4138 unit=kL
